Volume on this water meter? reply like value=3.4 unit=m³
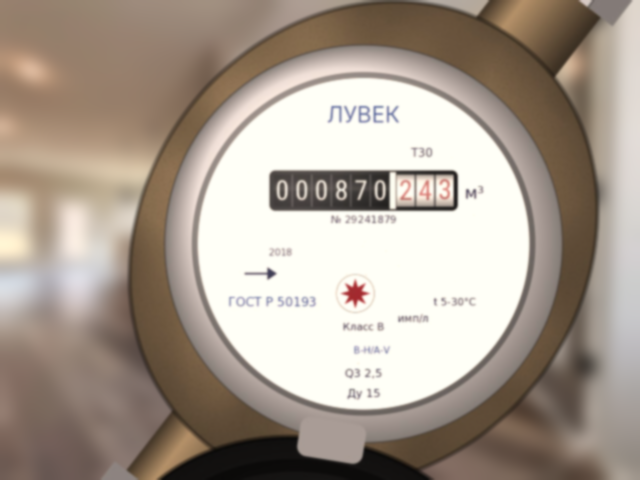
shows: value=870.243 unit=m³
